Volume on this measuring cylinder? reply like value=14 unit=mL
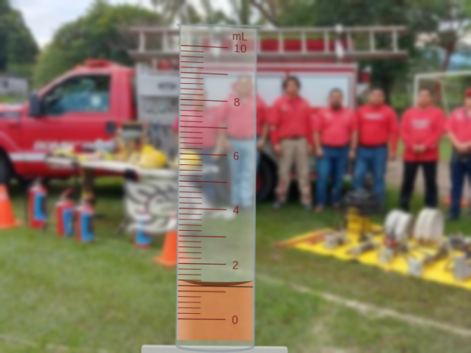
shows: value=1.2 unit=mL
